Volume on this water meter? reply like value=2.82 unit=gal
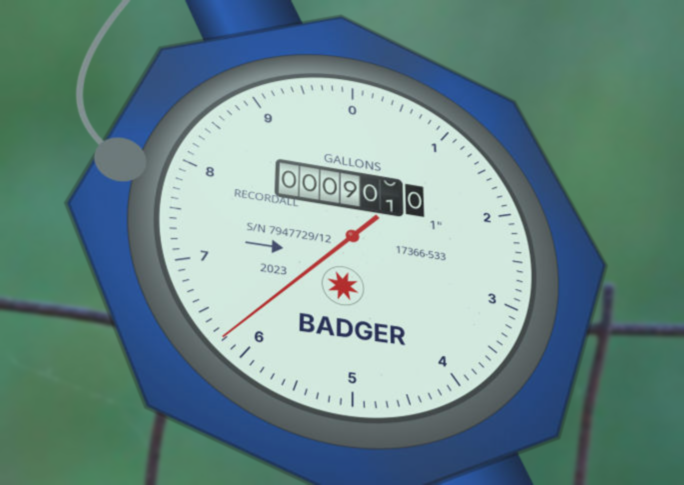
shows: value=9006.2 unit=gal
